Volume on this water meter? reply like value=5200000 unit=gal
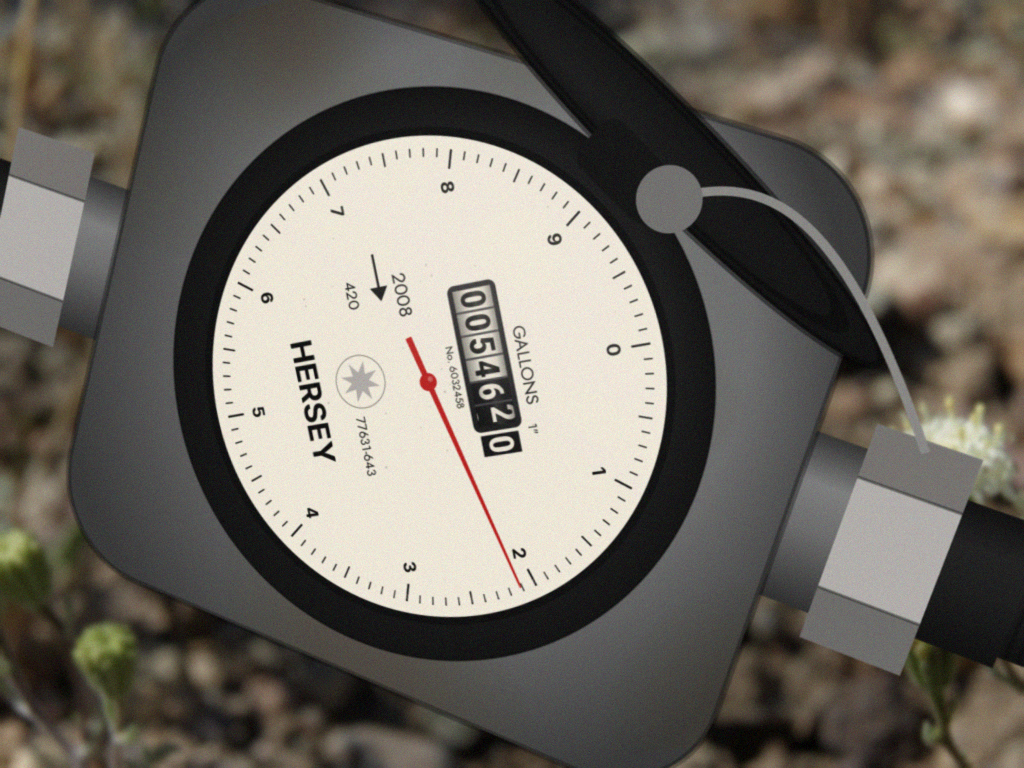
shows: value=54622.1 unit=gal
